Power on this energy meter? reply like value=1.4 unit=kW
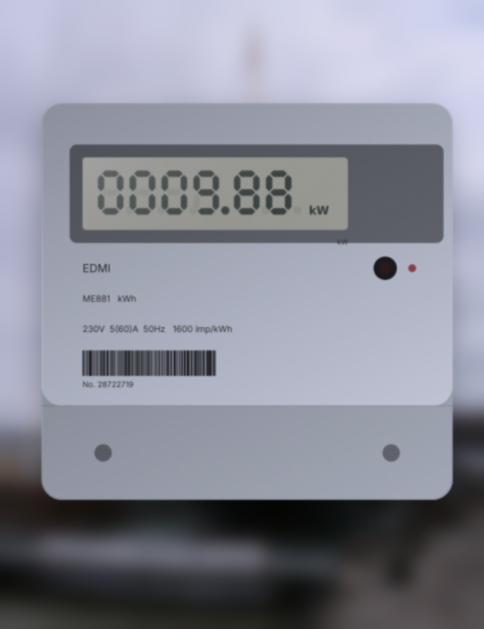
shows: value=9.88 unit=kW
